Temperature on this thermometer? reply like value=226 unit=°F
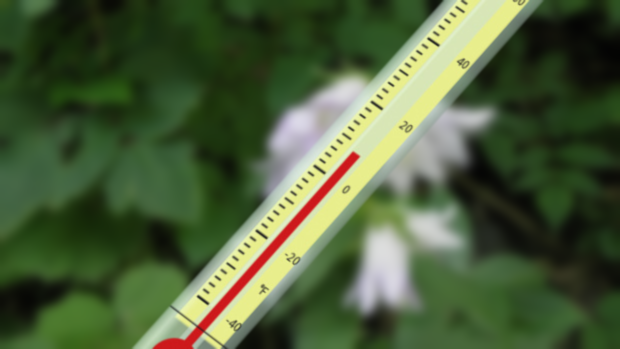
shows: value=8 unit=°F
